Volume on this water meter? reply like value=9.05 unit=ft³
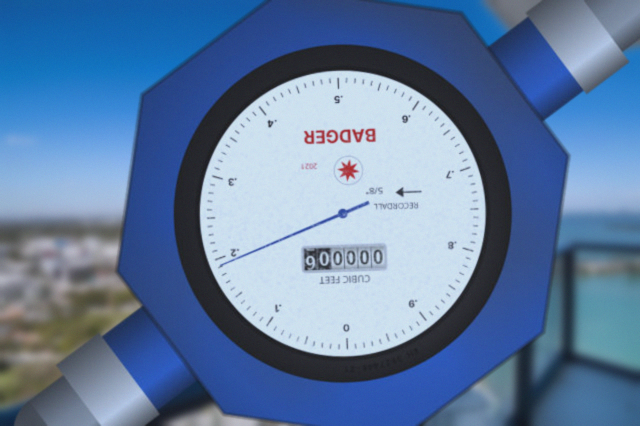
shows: value=6.19 unit=ft³
